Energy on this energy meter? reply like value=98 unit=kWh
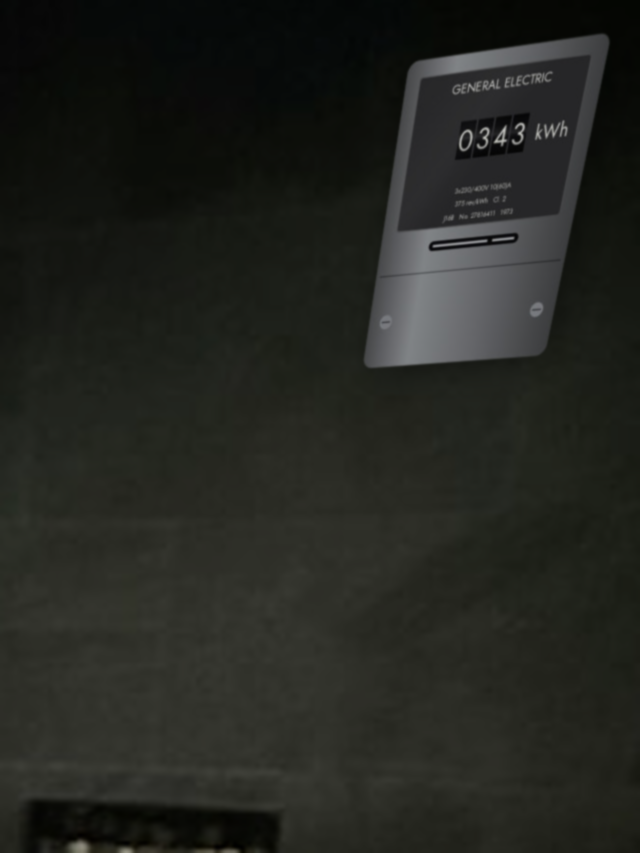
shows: value=343 unit=kWh
